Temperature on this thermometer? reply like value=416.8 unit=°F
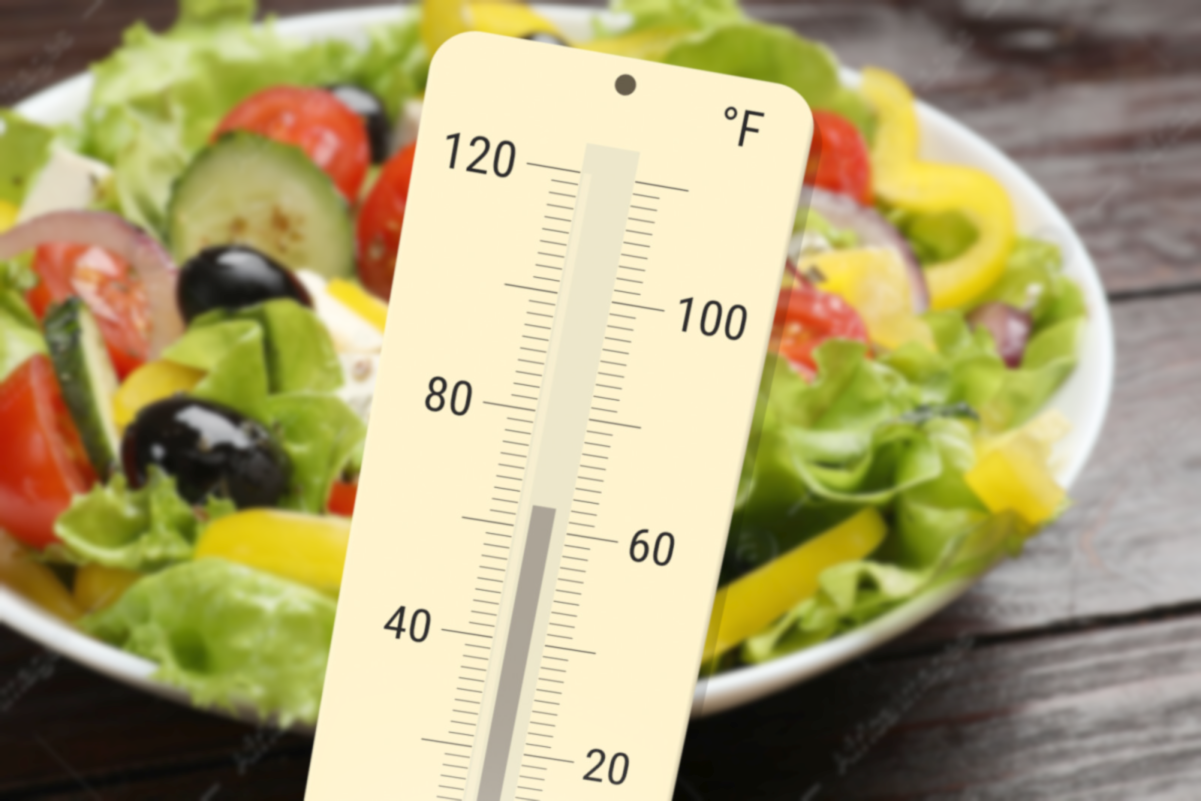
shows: value=64 unit=°F
